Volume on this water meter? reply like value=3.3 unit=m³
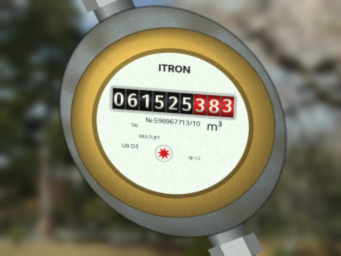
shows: value=61525.383 unit=m³
